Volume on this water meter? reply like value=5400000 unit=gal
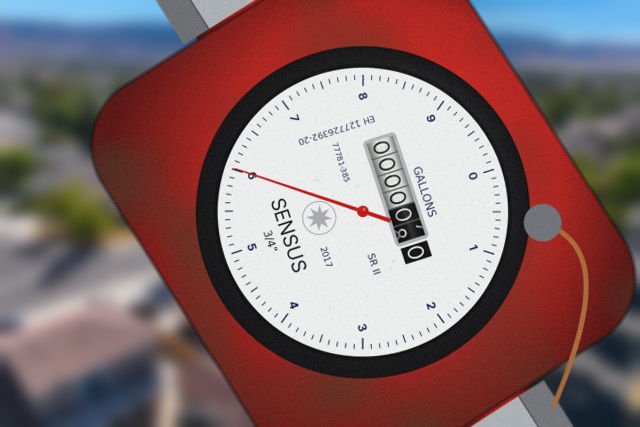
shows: value=76.0 unit=gal
